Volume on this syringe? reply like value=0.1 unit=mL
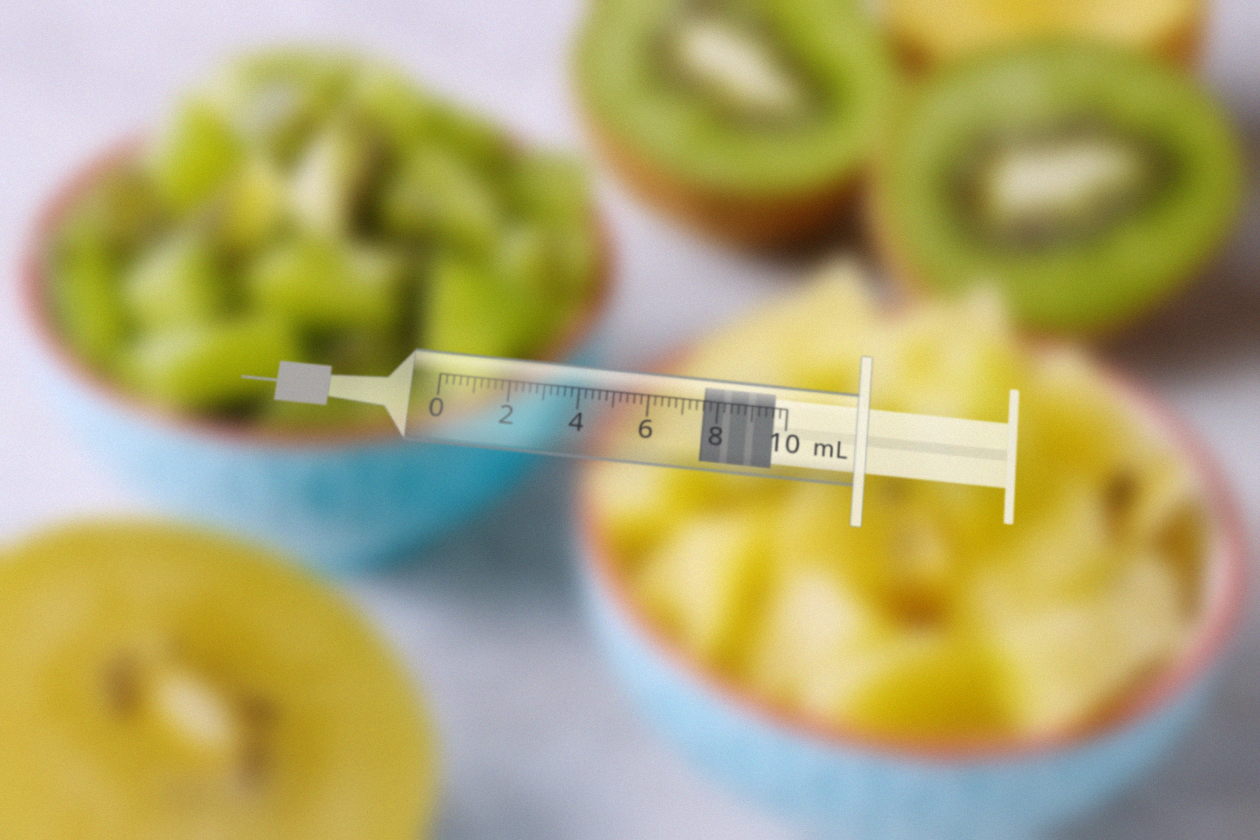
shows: value=7.6 unit=mL
